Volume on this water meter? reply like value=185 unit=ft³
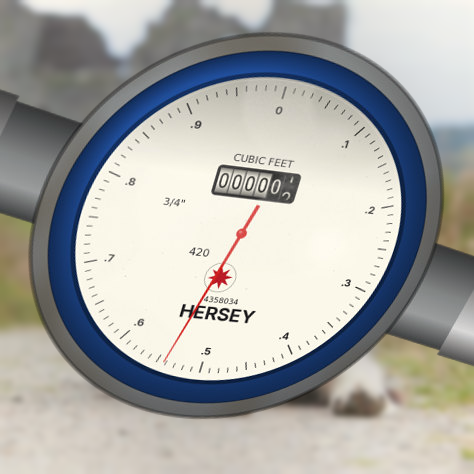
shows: value=1.54 unit=ft³
